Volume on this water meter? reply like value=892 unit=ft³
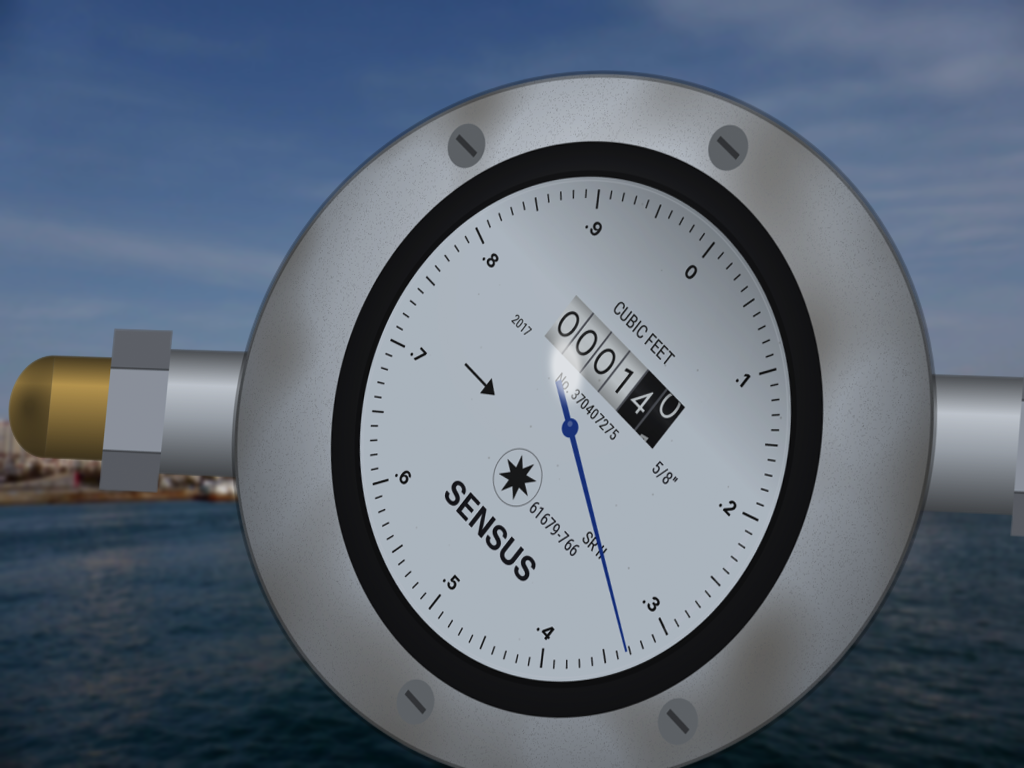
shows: value=140.33 unit=ft³
